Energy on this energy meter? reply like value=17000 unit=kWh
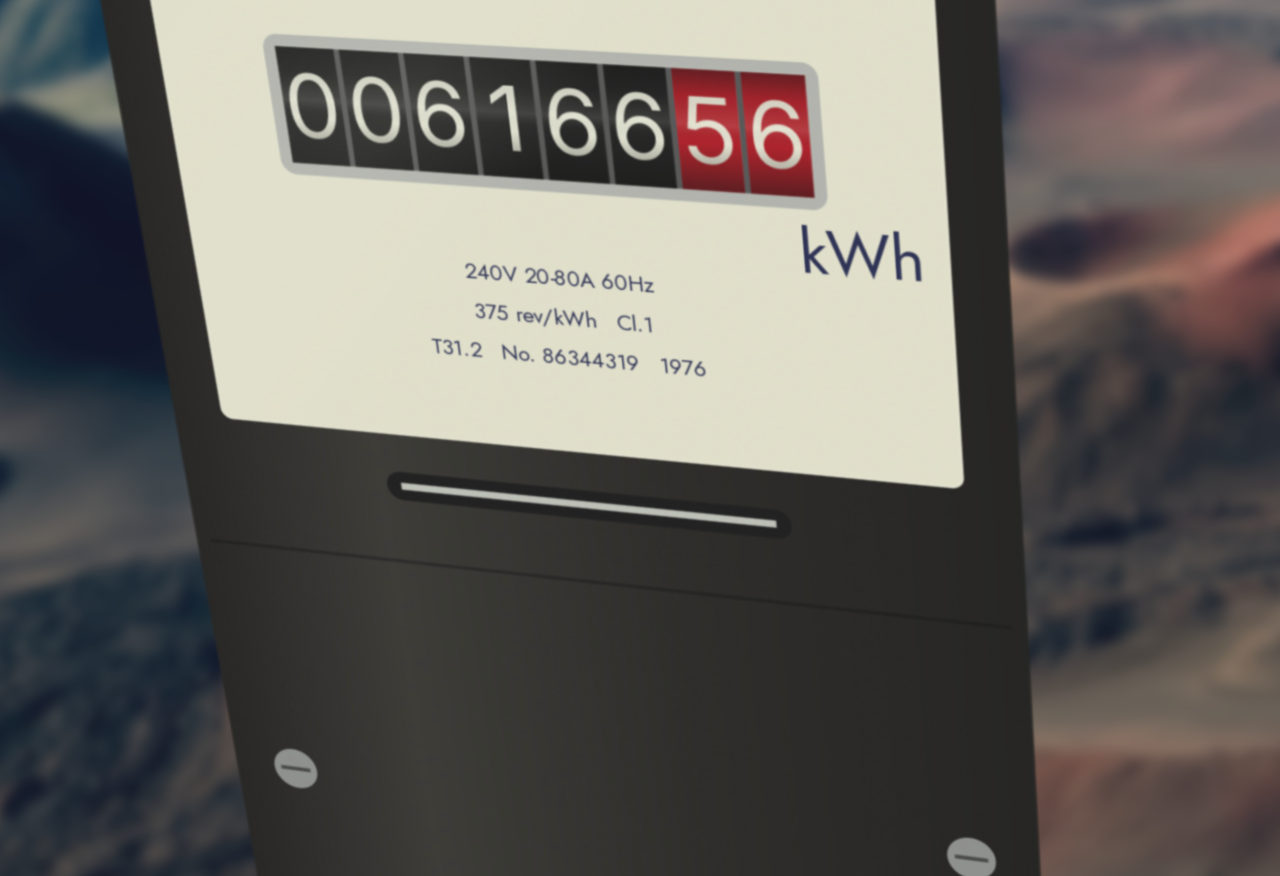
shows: value=6166.56 unit=kWh
